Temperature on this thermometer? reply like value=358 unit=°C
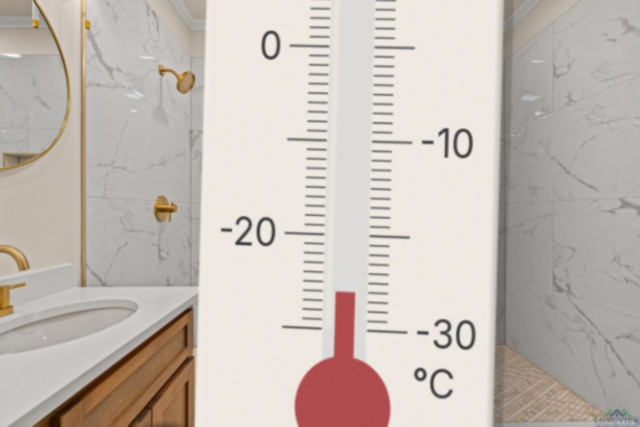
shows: value=-26 unit=°C
